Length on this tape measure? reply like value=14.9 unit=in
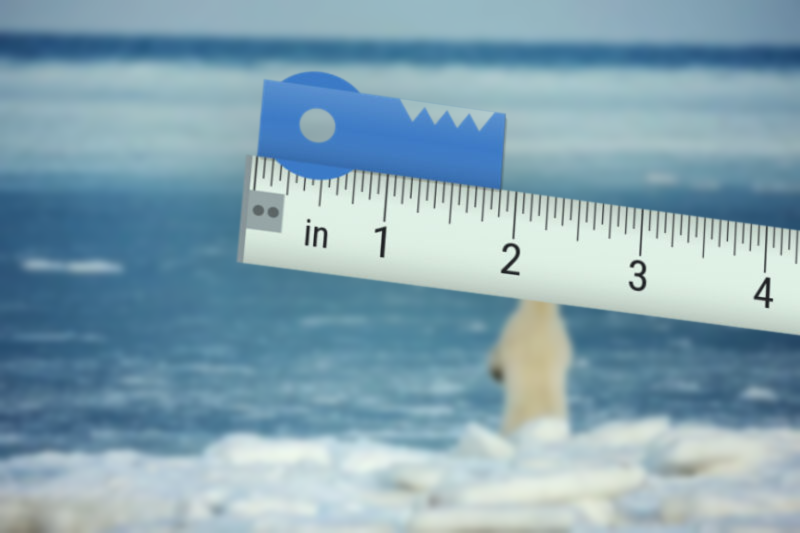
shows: value=1.875 unit=in
